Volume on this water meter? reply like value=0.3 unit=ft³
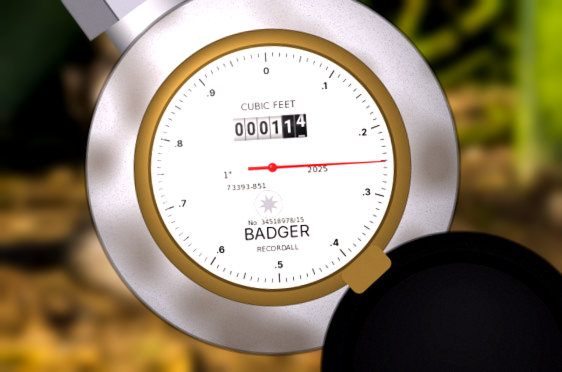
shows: value=114.25 unit=ft³
